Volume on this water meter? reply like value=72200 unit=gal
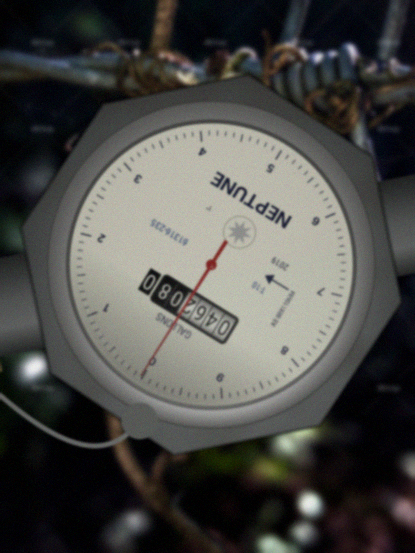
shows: value=462080.0 unit=gal
